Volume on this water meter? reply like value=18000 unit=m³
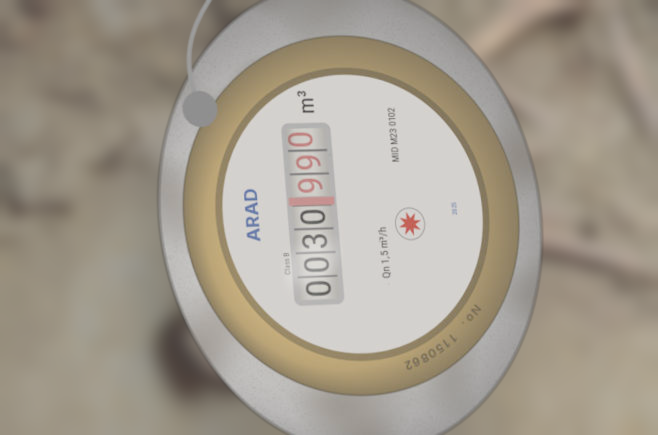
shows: value=30.990 unit=m³
